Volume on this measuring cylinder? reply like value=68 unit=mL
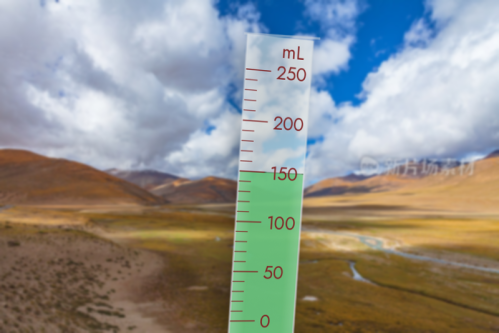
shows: value=150 unit=mL
